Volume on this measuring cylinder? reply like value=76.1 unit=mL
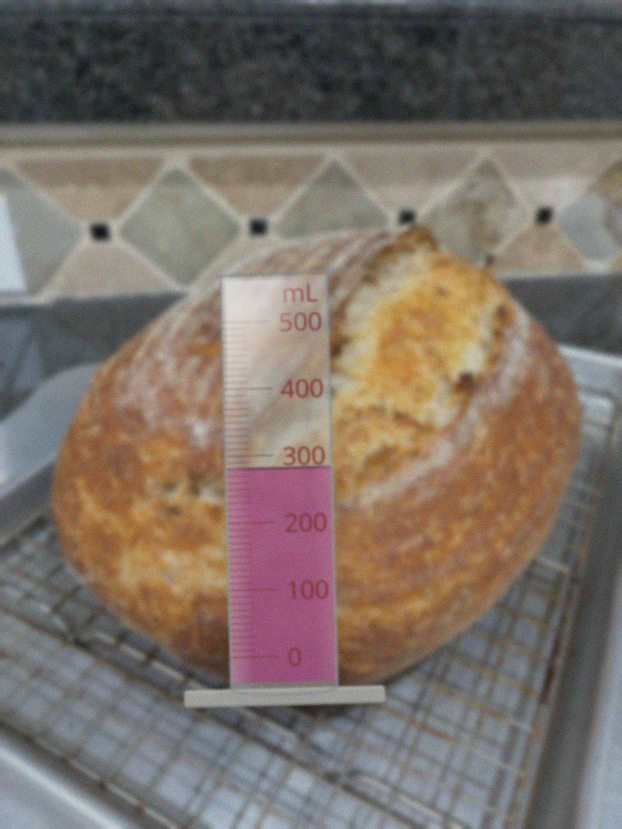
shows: value=280 unit=mL
